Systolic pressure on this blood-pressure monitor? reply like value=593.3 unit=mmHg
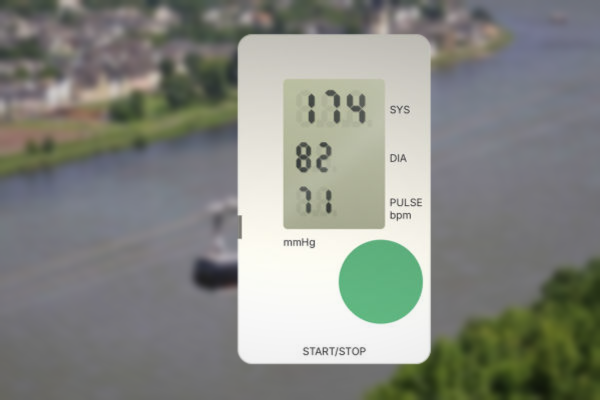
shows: value=174 unit=mmHg
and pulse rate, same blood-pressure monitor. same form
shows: value=71 unit=bpm
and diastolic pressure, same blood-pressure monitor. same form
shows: value=82 unit=mmHg
